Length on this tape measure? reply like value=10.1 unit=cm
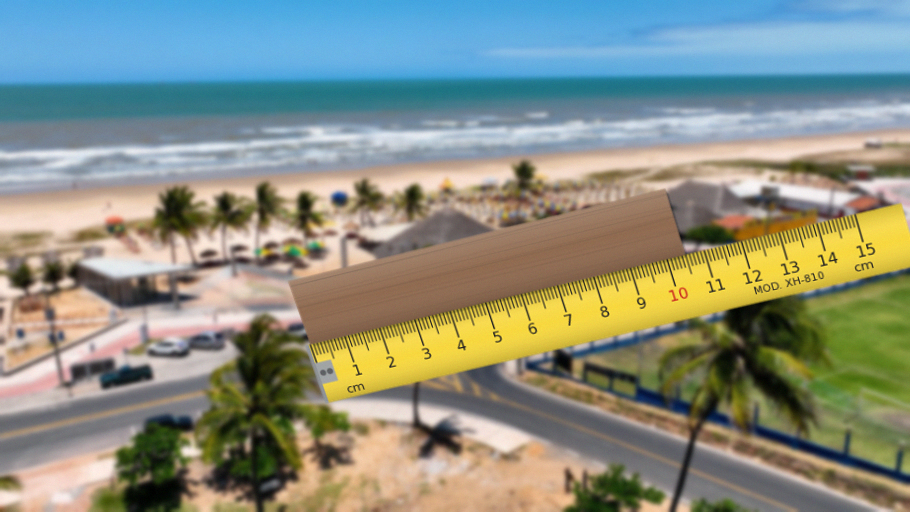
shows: value=10.5 unit=cm
